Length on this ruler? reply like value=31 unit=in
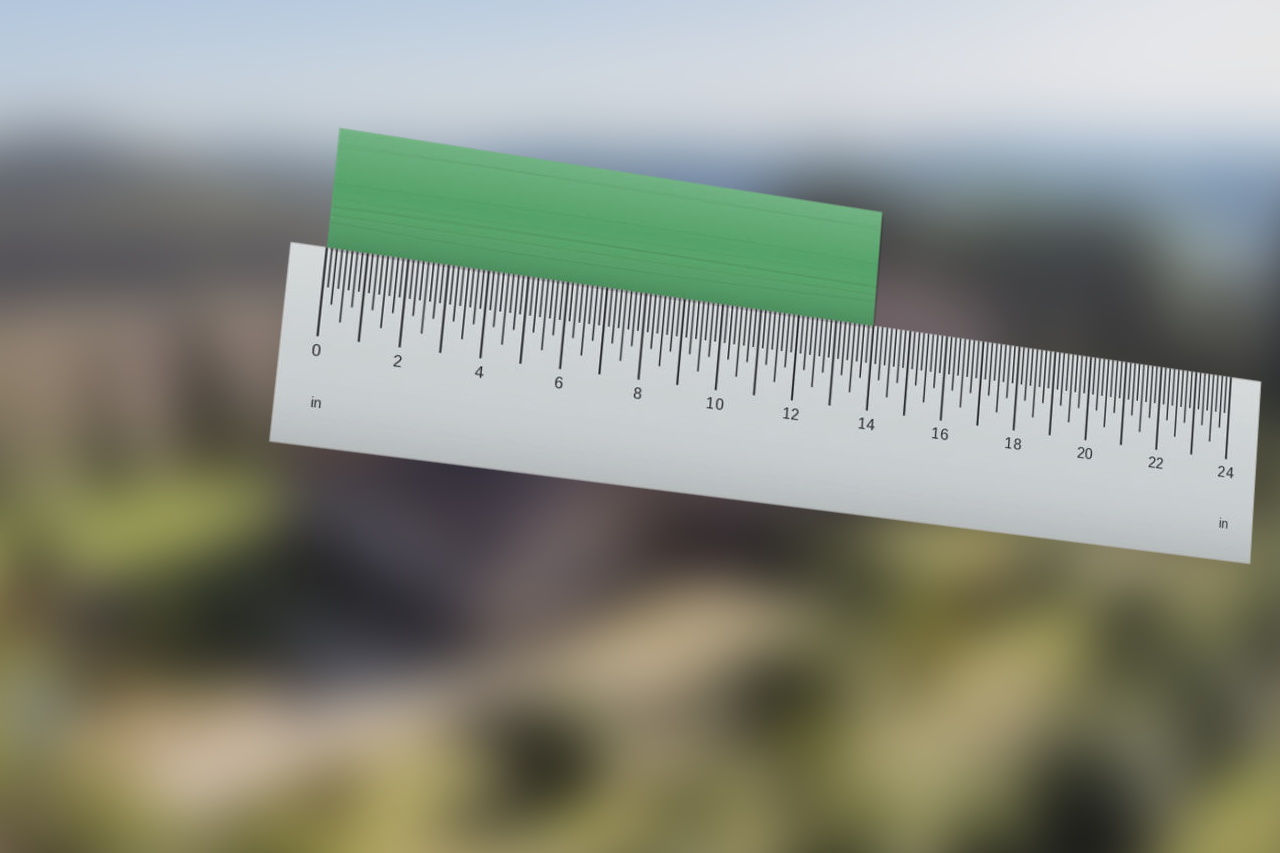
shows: value=14 unit=in
